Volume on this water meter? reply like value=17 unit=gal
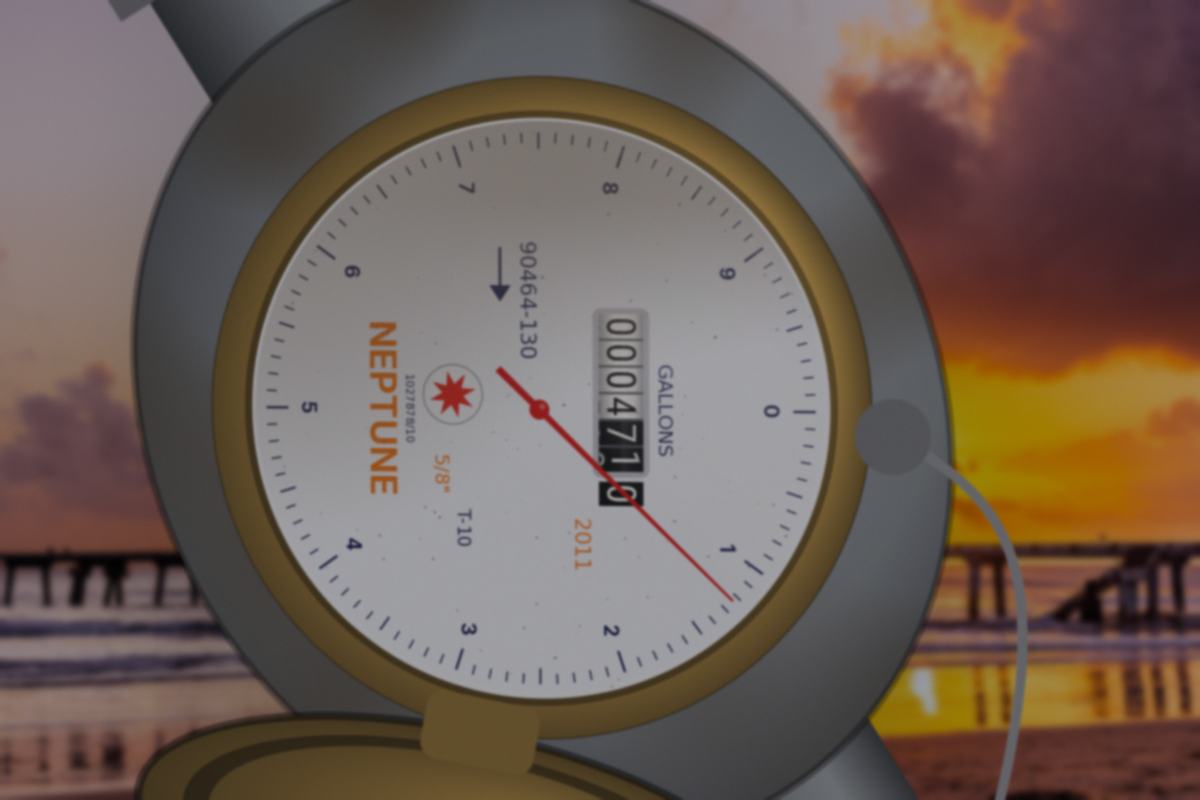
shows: value=4711.2 unit=gal
